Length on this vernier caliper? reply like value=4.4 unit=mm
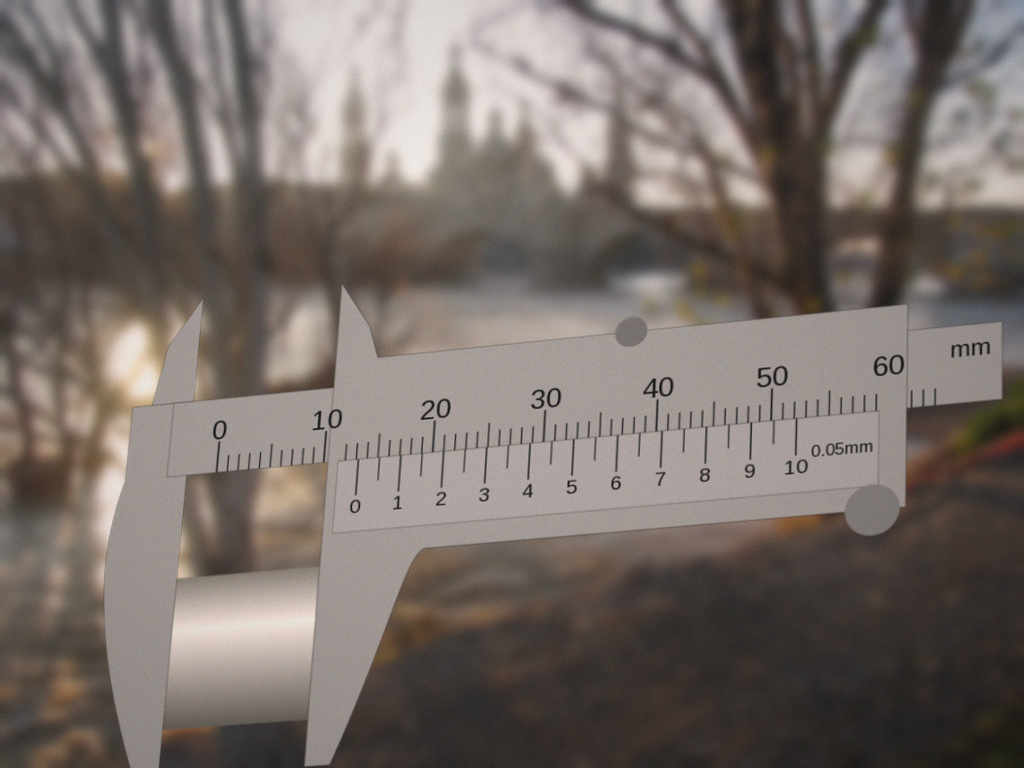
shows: value=13.2 unit=mm
